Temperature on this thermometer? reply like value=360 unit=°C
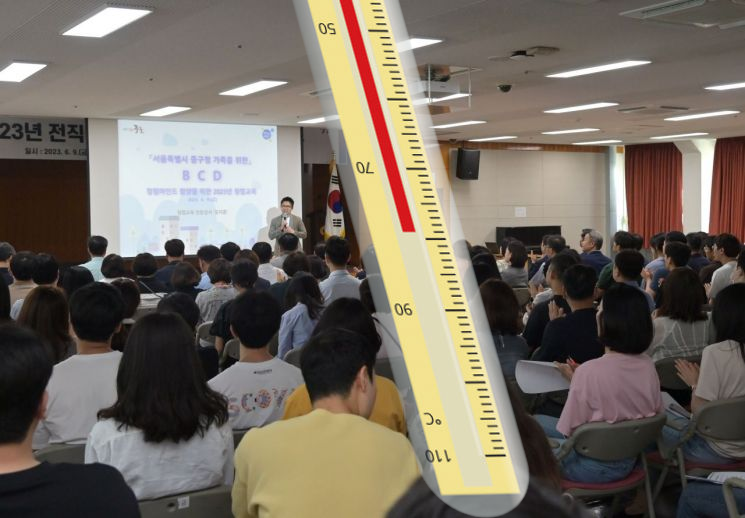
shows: value=79 unit=°C
